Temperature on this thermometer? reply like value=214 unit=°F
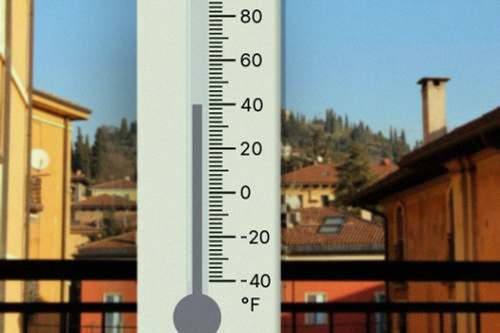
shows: value=40 unit=°F
